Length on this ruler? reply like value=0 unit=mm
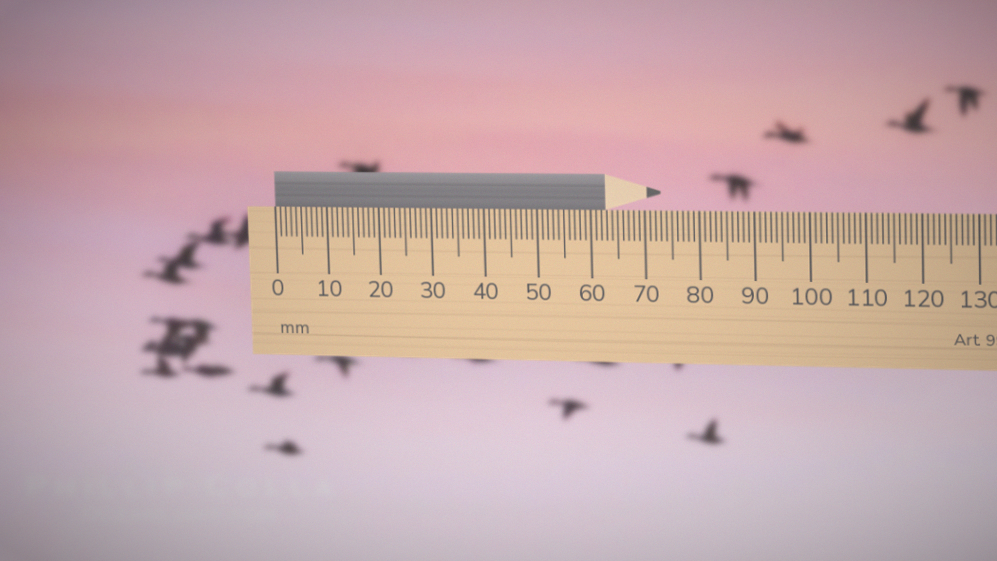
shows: value=73 unit=mm
